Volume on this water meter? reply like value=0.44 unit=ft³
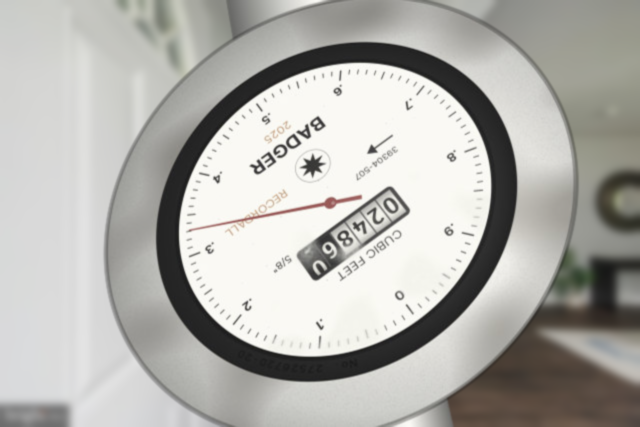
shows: value=24860.33 unit=ft³
